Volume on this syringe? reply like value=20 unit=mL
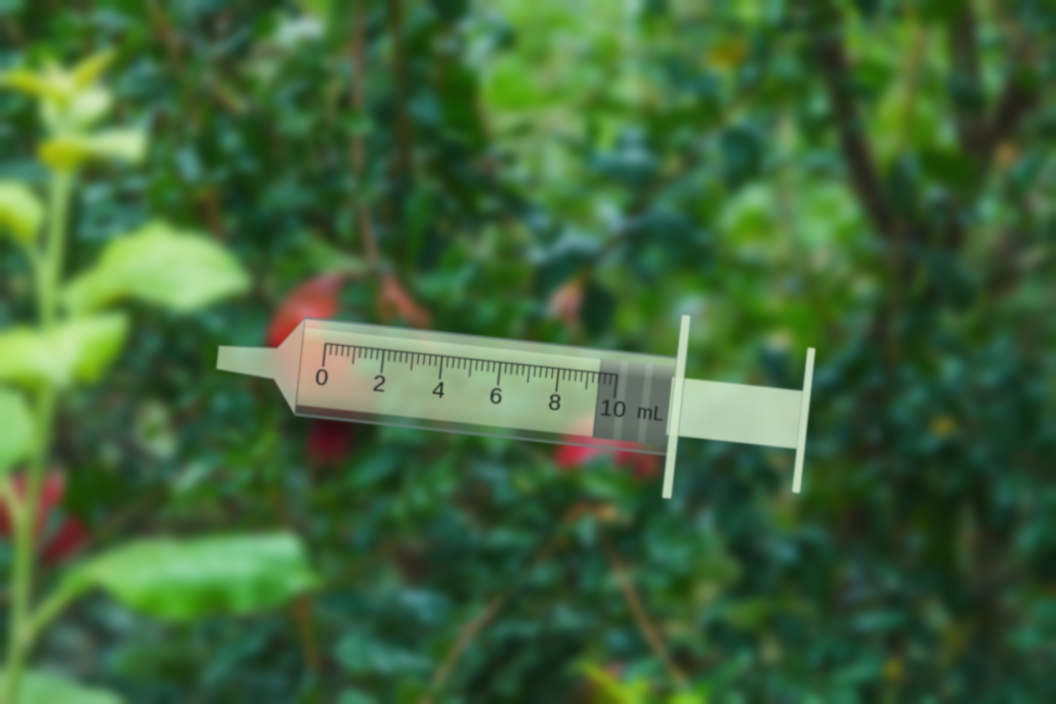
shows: value=9.4 unit=mL
